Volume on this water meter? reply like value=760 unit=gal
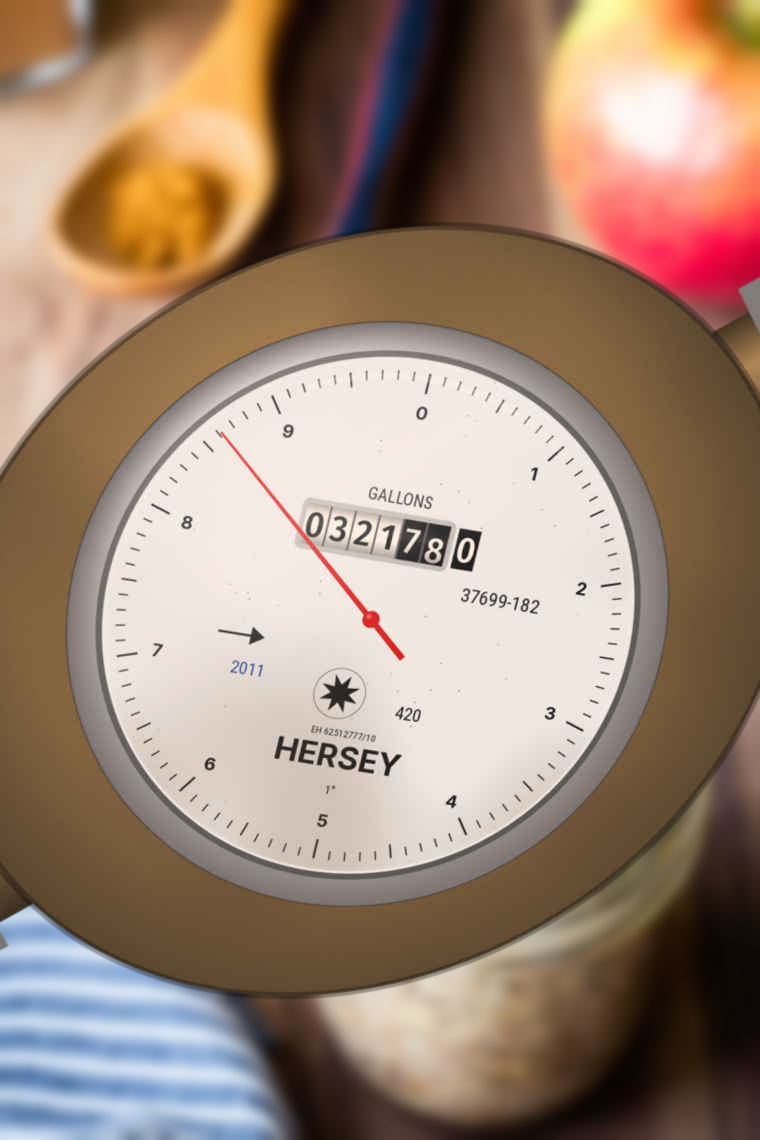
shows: value=321778.6 unit=gal
